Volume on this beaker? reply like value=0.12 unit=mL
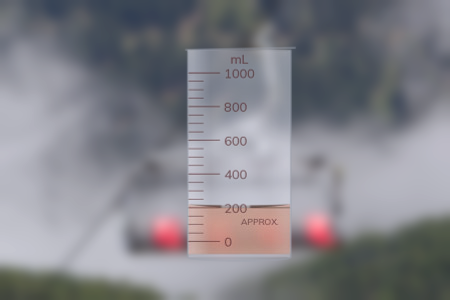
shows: value=200 unit=mL
